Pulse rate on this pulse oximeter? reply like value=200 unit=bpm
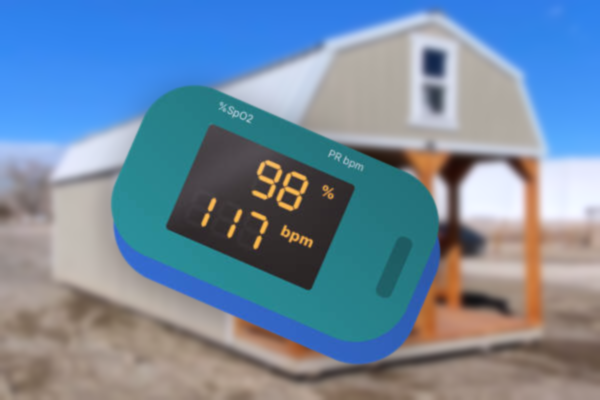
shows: value=117 unit=bpm
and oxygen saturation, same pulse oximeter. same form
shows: value=98 unit=%
